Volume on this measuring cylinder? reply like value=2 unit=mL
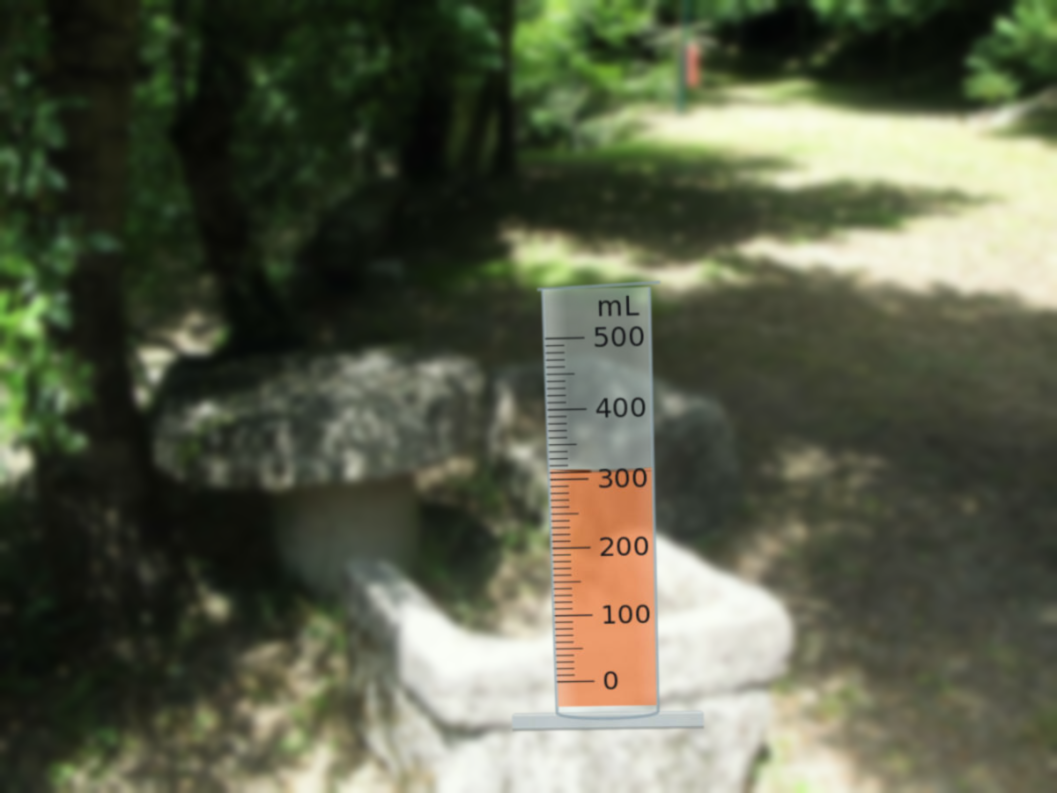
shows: value=310 unit=mL
